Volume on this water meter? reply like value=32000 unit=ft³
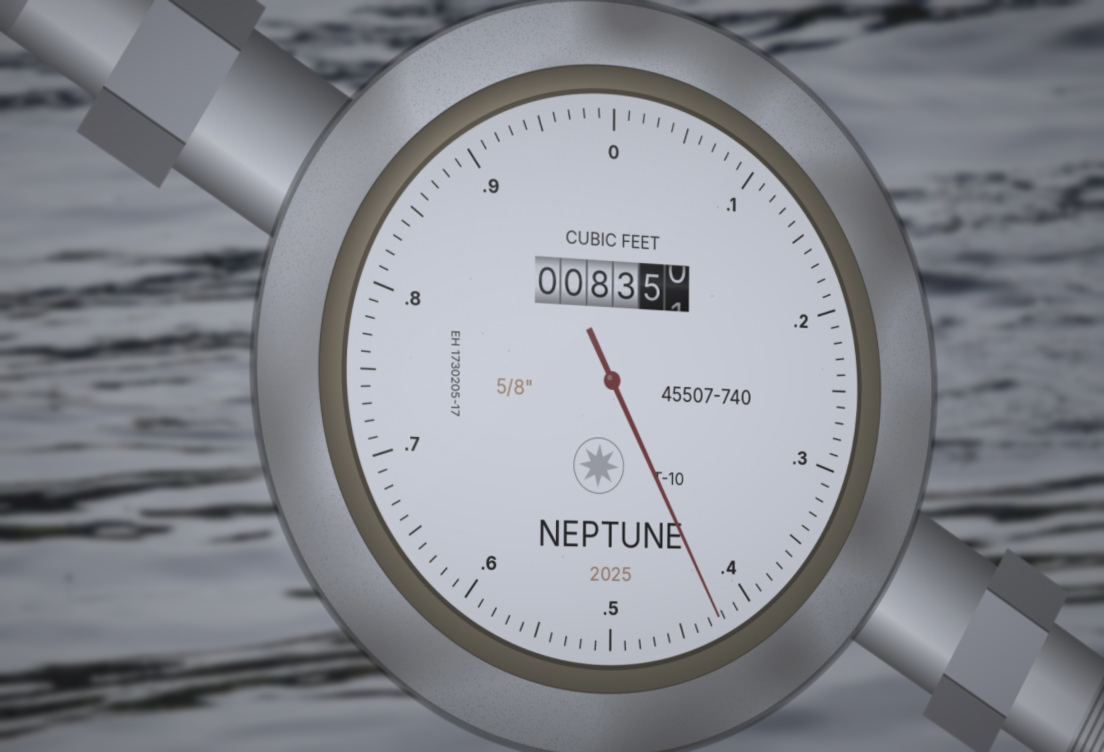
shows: value=8350.42 unit=ft³
